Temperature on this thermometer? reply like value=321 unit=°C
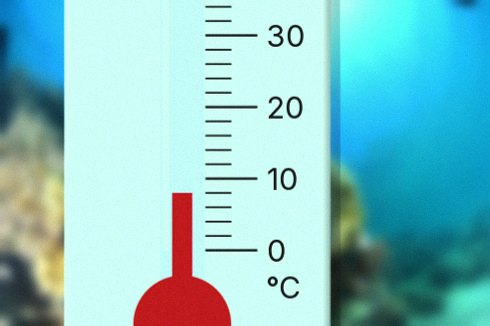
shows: value=8 unit=°C
